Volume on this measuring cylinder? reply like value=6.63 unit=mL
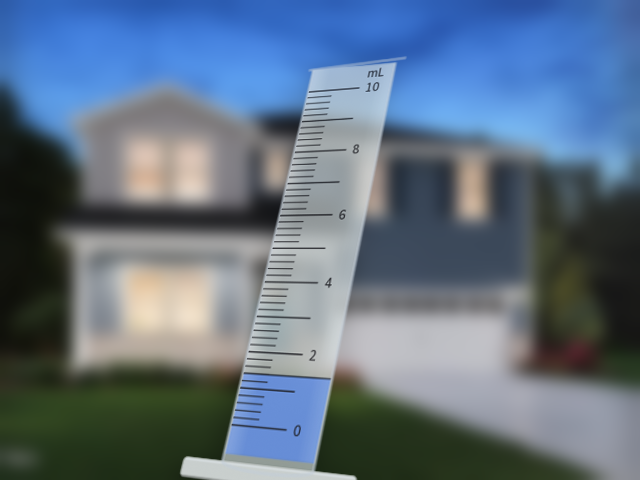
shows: value=1.4 unit=mL
